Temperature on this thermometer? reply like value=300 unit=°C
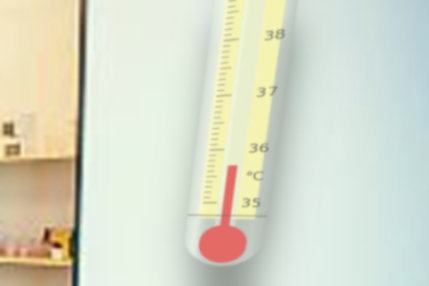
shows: value=35.7 unit=°C
